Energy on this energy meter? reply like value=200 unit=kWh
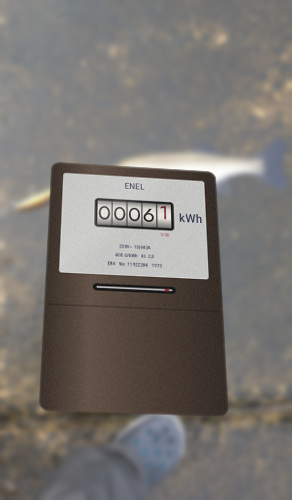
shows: value=6.1 unit=kWh
